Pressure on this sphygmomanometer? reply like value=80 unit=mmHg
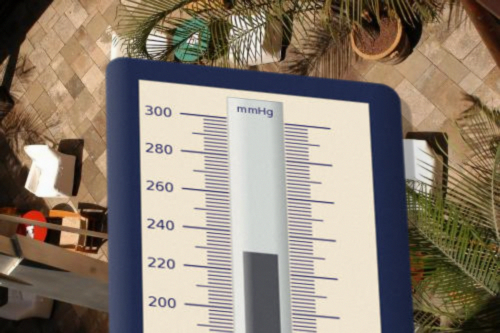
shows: value=230 unit=mmHg
